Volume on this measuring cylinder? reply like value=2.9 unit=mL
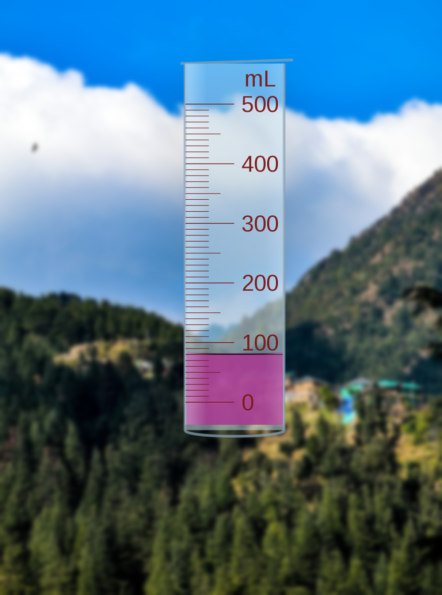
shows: value=80 unit=mL
